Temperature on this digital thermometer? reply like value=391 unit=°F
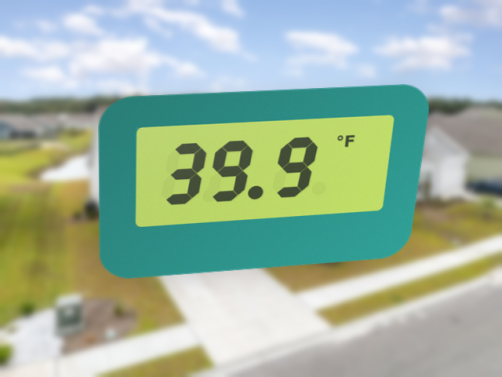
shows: value=39.9 unit=°F
